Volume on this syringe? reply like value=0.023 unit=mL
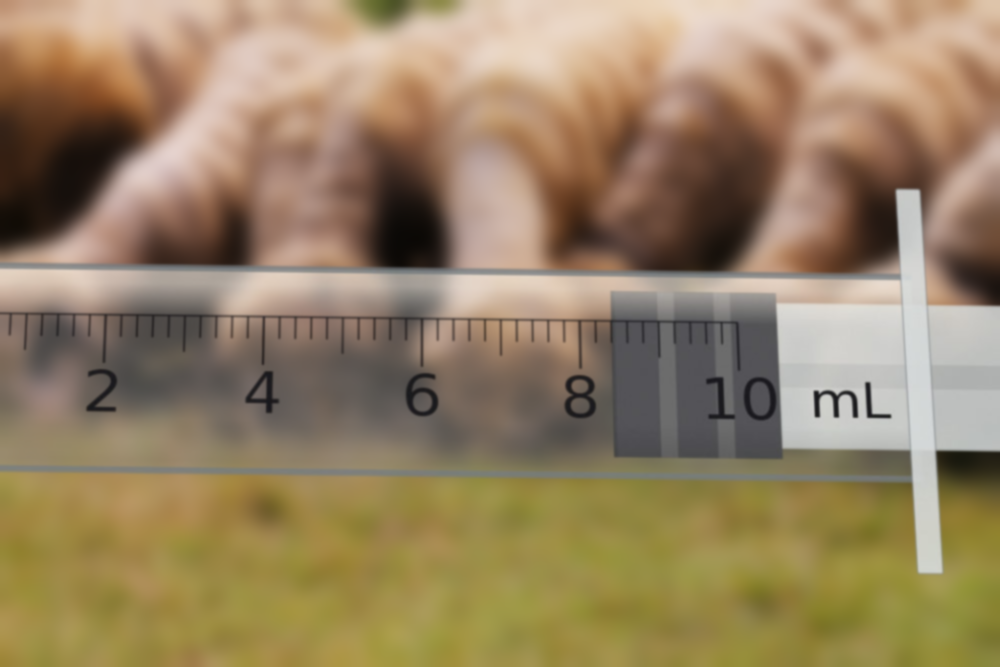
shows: value=8.4 unit=mL
